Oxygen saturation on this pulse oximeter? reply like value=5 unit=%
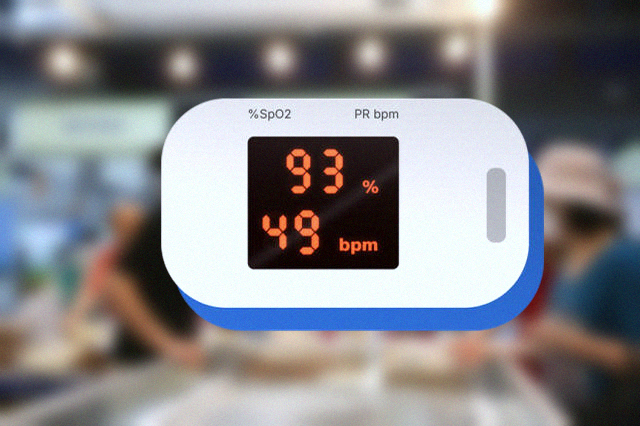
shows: value=93 unit=%
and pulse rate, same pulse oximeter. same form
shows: value=49 unit=bpm
